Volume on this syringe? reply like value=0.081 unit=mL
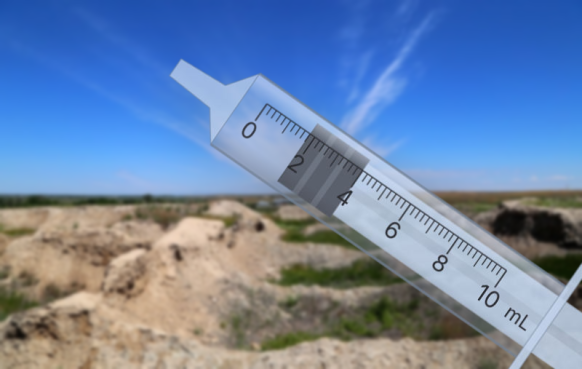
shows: value=1.8 unit=mL
